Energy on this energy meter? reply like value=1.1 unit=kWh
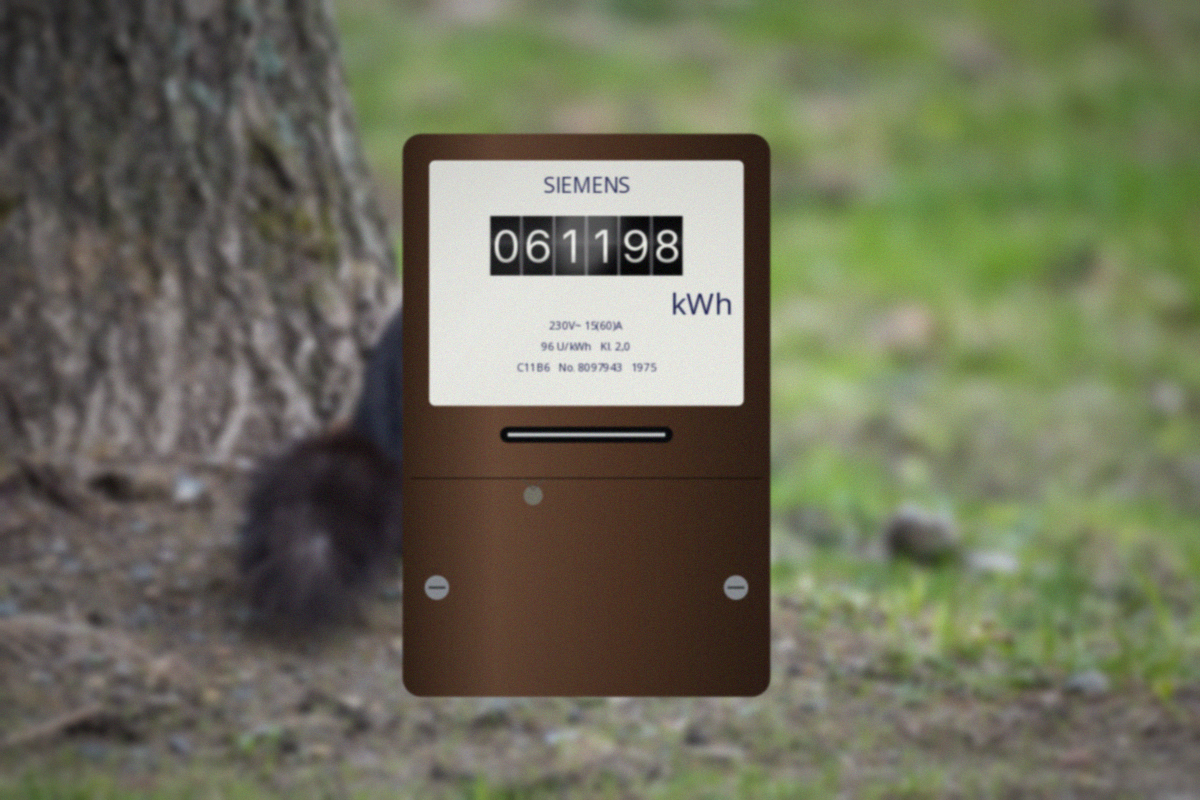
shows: value=61198 unit=kWh
